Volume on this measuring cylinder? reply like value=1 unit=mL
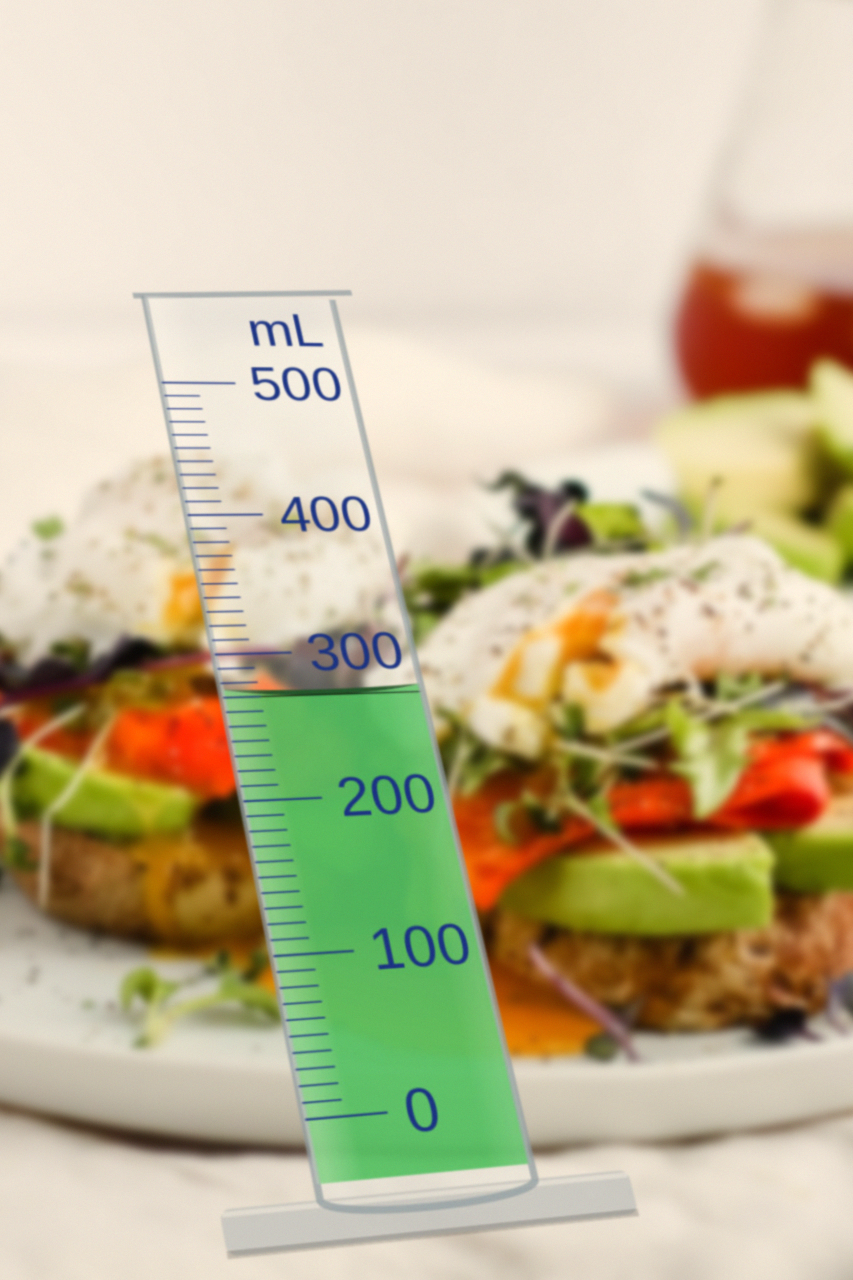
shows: value=270 unit=mL
